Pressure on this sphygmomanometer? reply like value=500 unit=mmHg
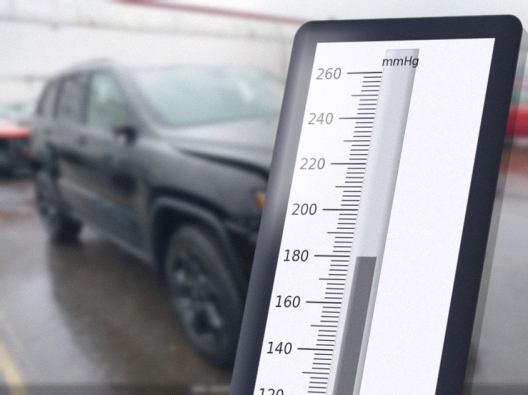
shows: value=180 unit=mmHg
